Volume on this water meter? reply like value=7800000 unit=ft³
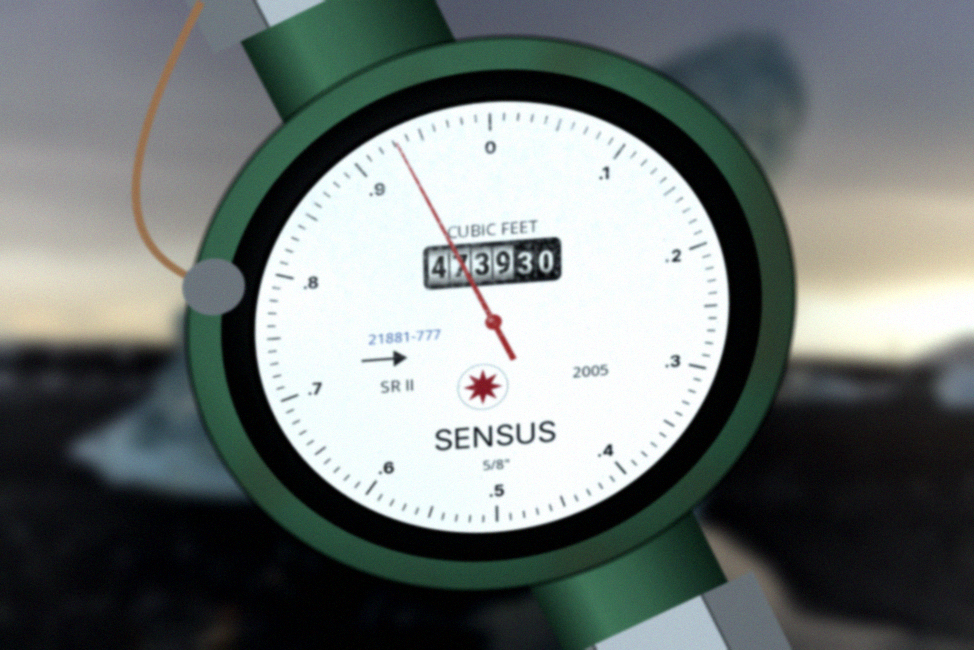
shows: value=473929.93 unit=ft³
